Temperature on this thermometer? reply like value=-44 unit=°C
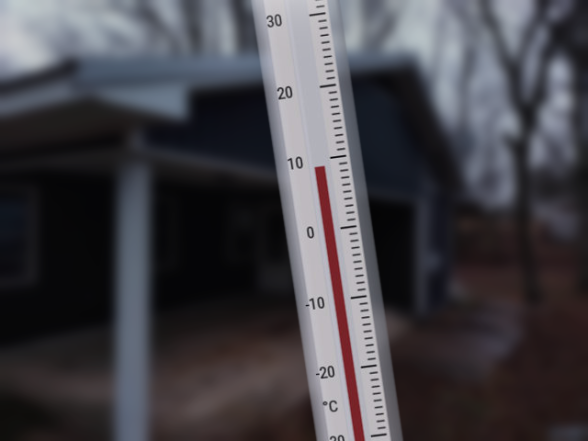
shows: value=9 unit=°C
